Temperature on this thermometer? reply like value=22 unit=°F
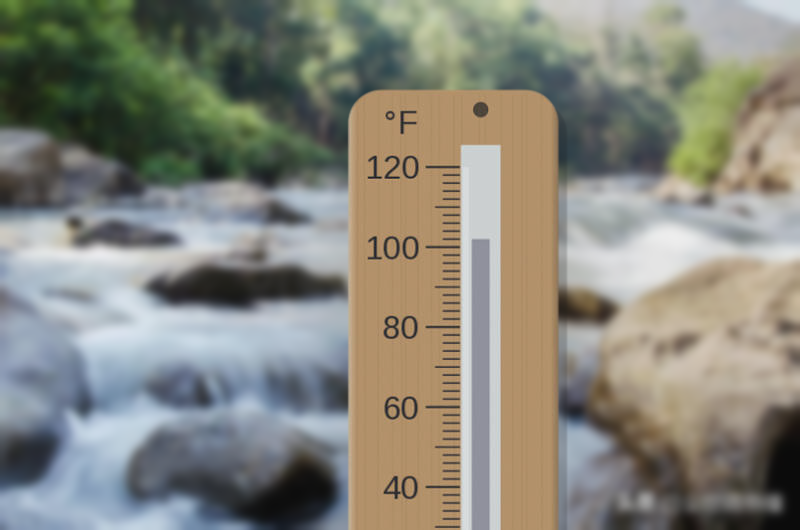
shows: value=102 unit=°F
